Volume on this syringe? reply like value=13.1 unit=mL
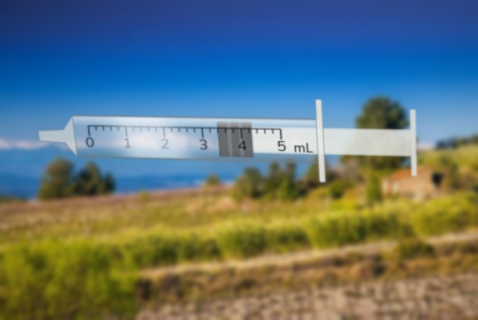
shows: value=3.4 unit=mL
